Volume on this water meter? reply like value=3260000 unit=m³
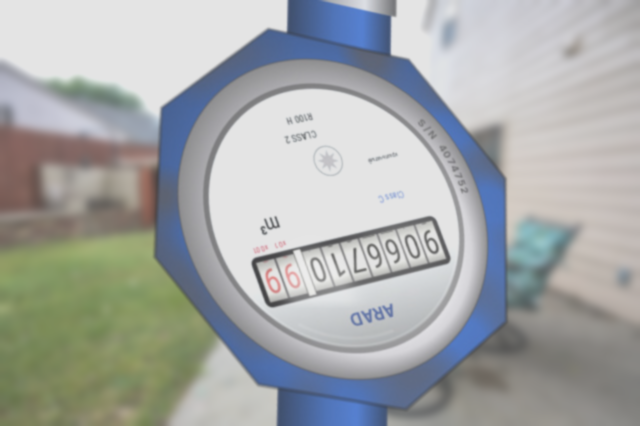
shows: value=9066710.99 unit=m³
